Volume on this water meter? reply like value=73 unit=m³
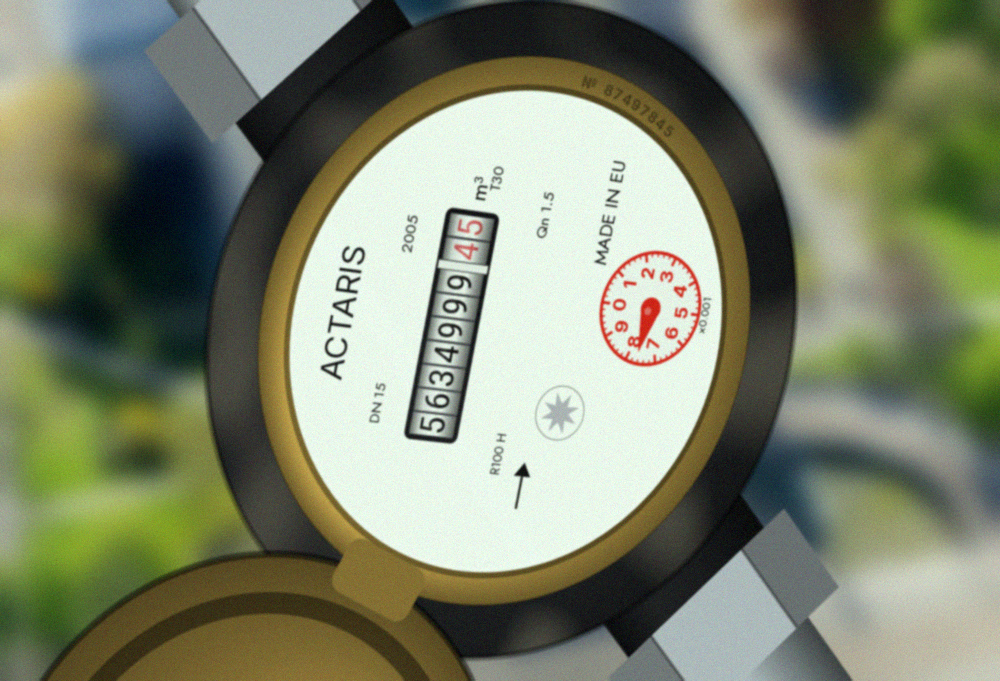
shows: value=5634999.457 unit=m³
